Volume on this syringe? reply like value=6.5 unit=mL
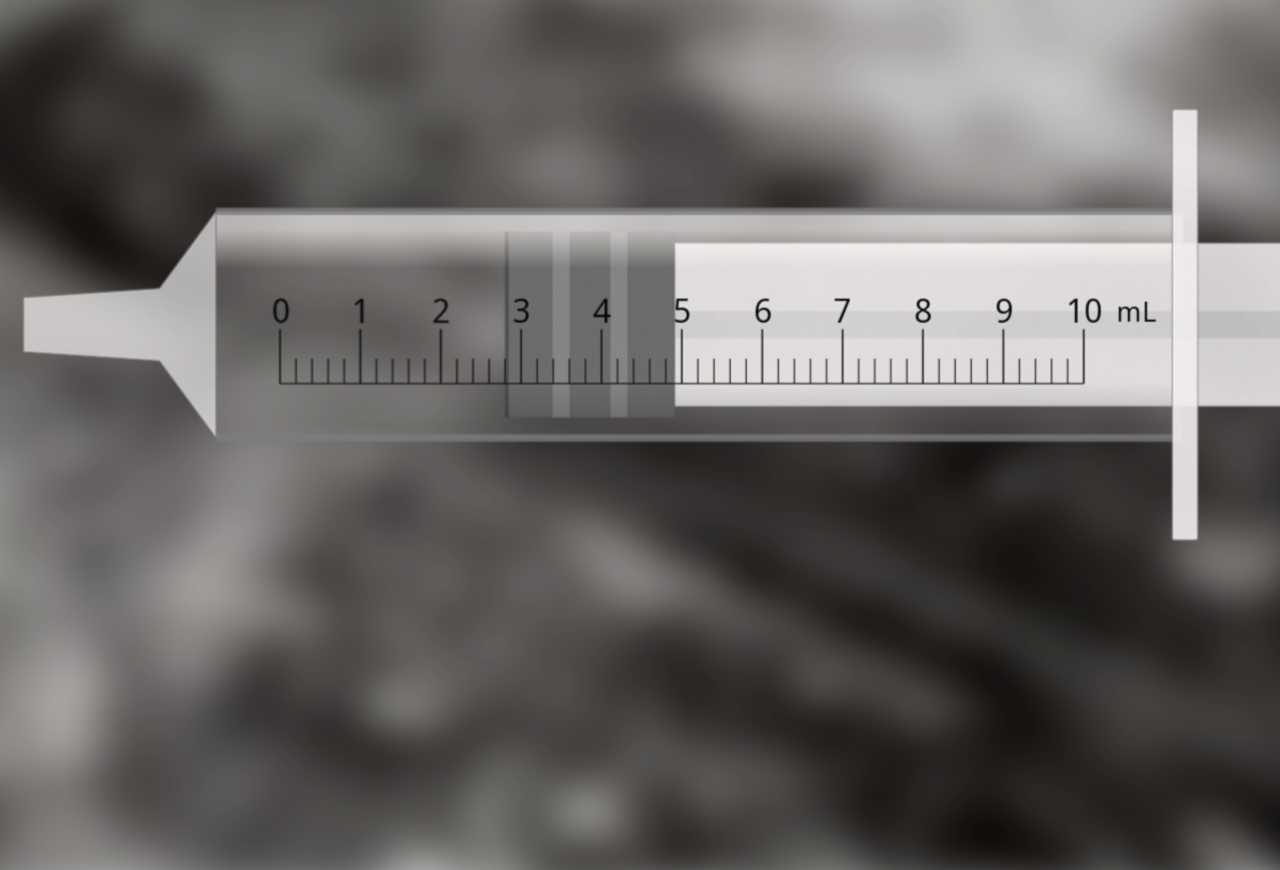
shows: value=2.8 unit=mL
